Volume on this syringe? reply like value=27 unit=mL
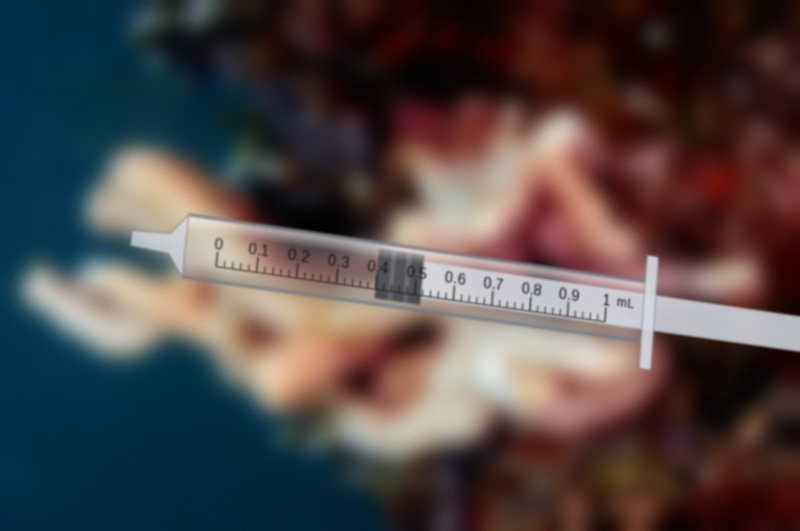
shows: value=0.4 unit=mL
